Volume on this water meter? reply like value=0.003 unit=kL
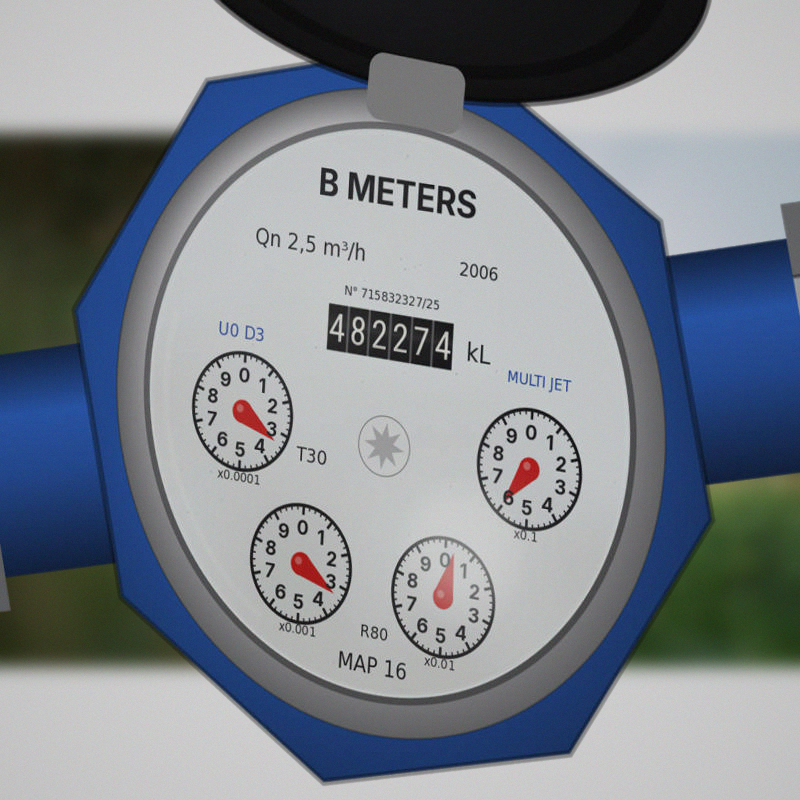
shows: value=482274.6033 unit=kL
